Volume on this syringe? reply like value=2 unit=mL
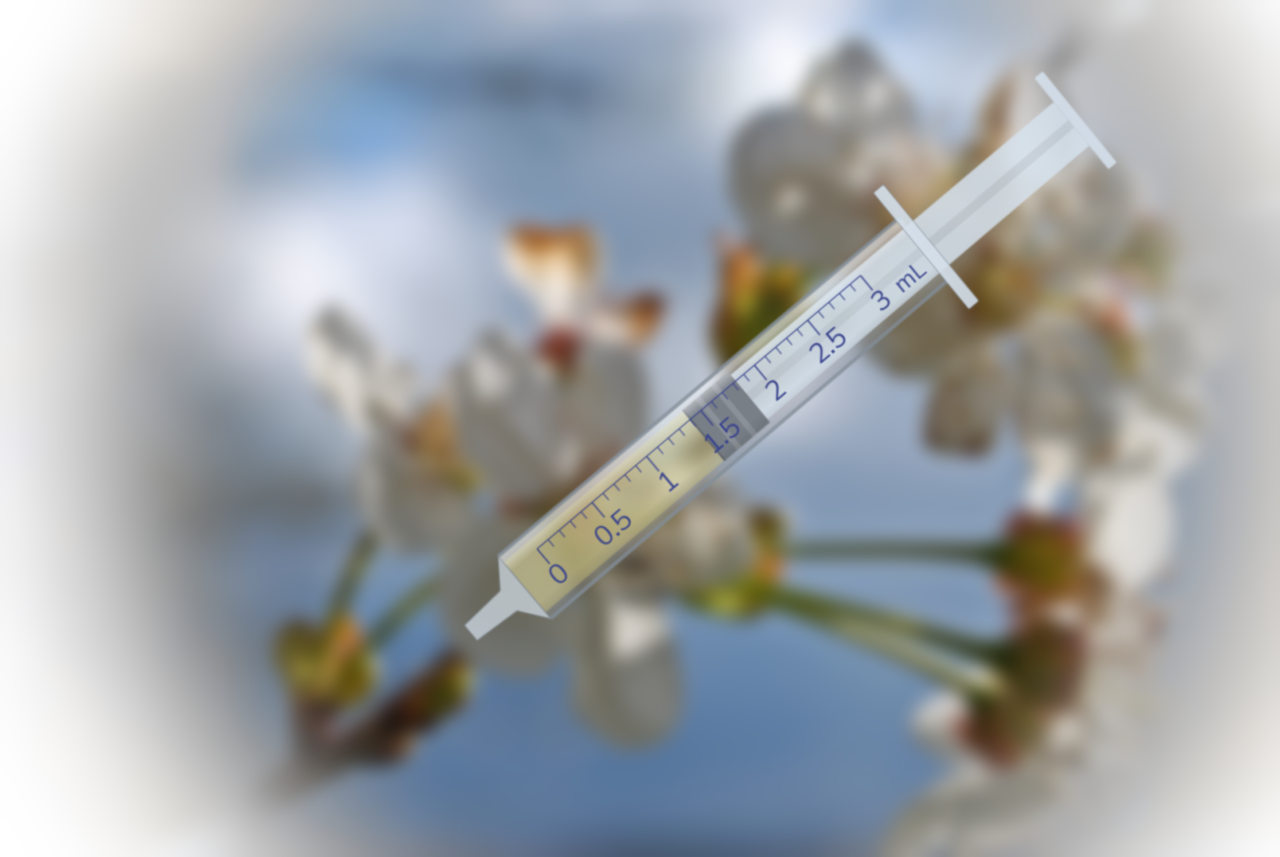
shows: value=1.4 unit=mL
